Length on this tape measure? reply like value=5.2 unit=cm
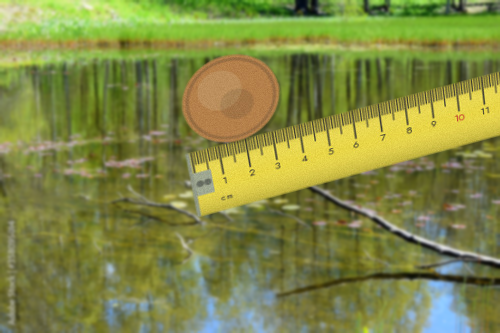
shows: value=3.5 unit=cm
